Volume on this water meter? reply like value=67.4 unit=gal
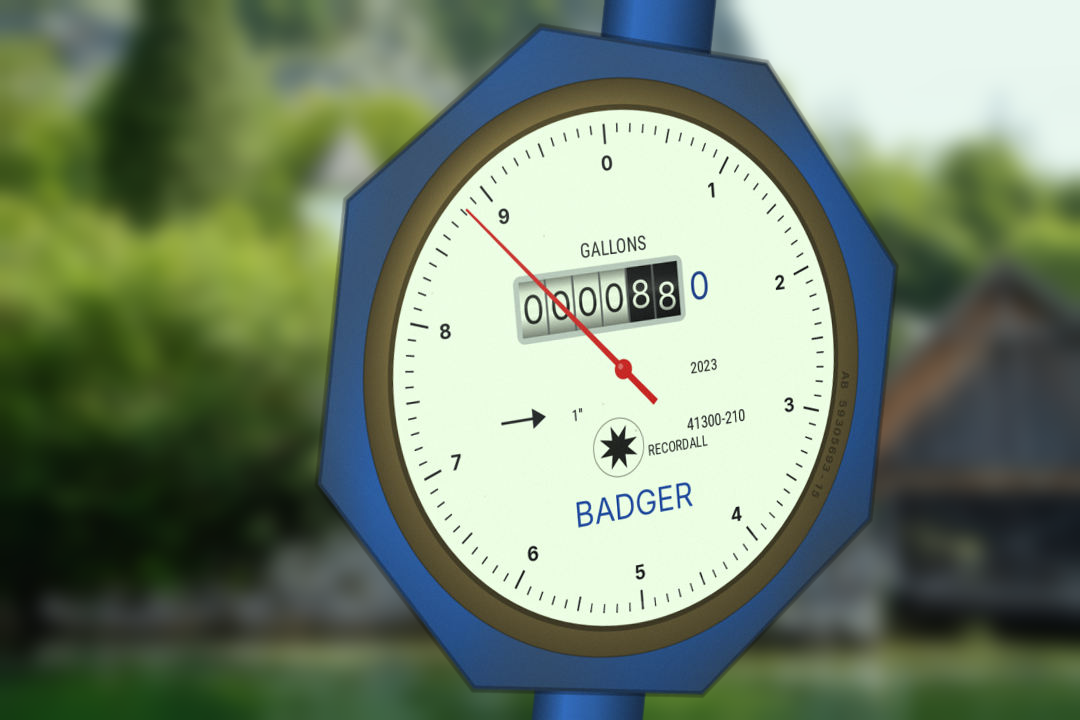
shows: value=878.8 unit=gal
